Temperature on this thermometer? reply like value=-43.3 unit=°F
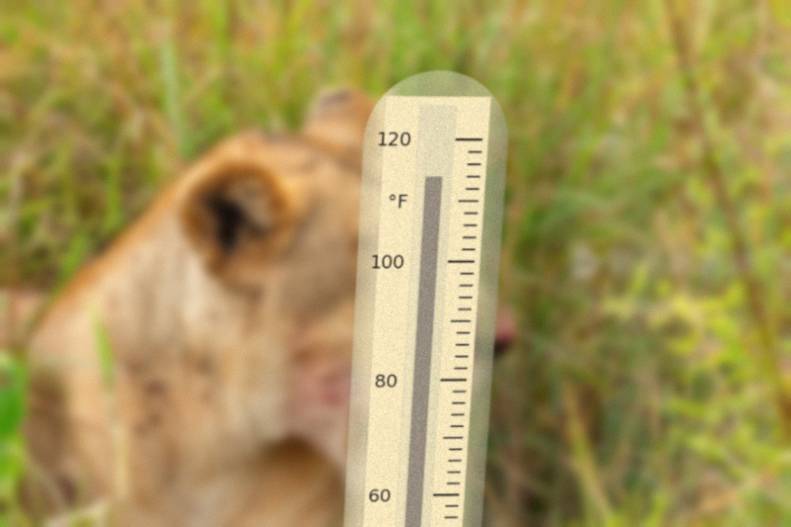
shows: value=114 unit=°F
